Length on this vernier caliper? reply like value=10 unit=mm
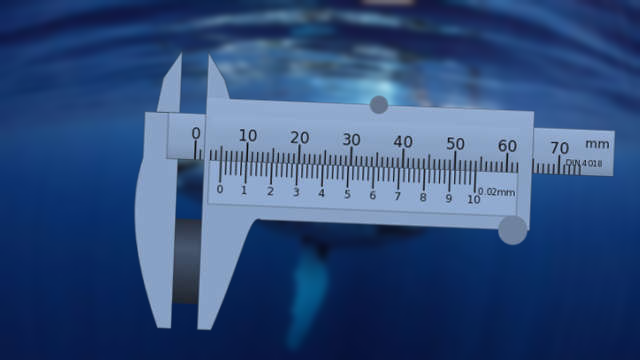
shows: value=5.0 unit=mm
